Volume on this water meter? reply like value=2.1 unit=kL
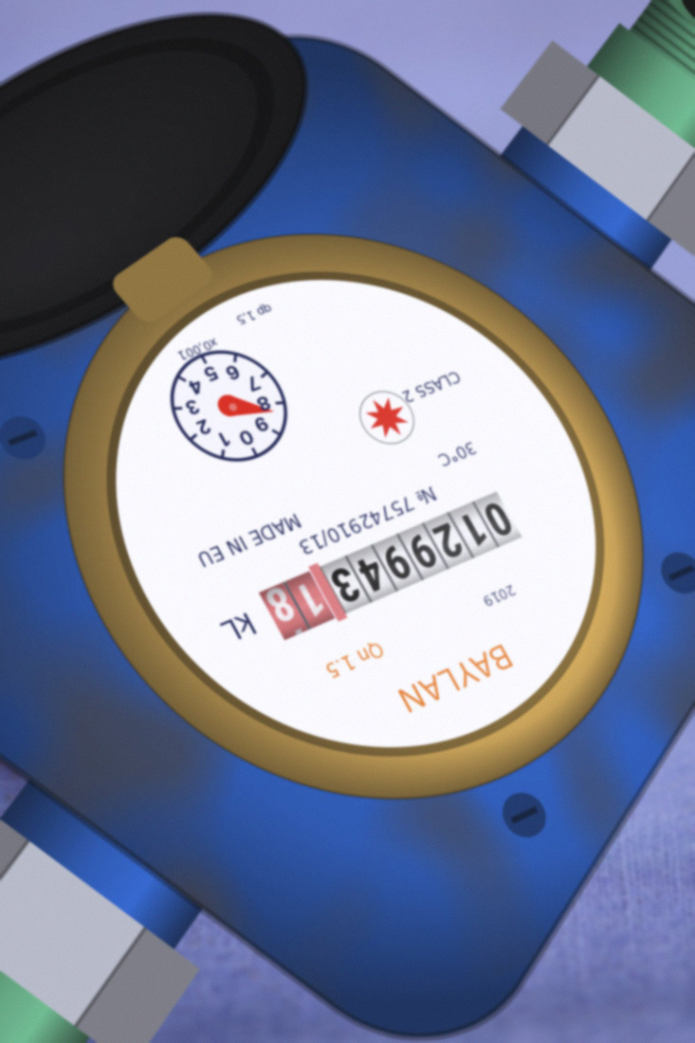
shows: value=129943.178 unit=kL
